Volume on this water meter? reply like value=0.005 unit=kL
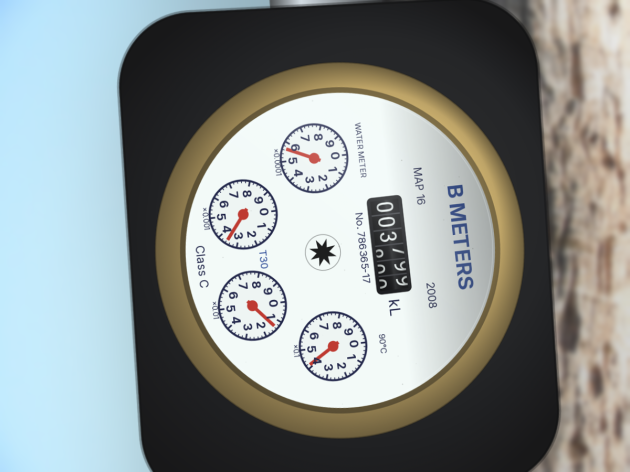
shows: value=3799.4135 unit=kL
